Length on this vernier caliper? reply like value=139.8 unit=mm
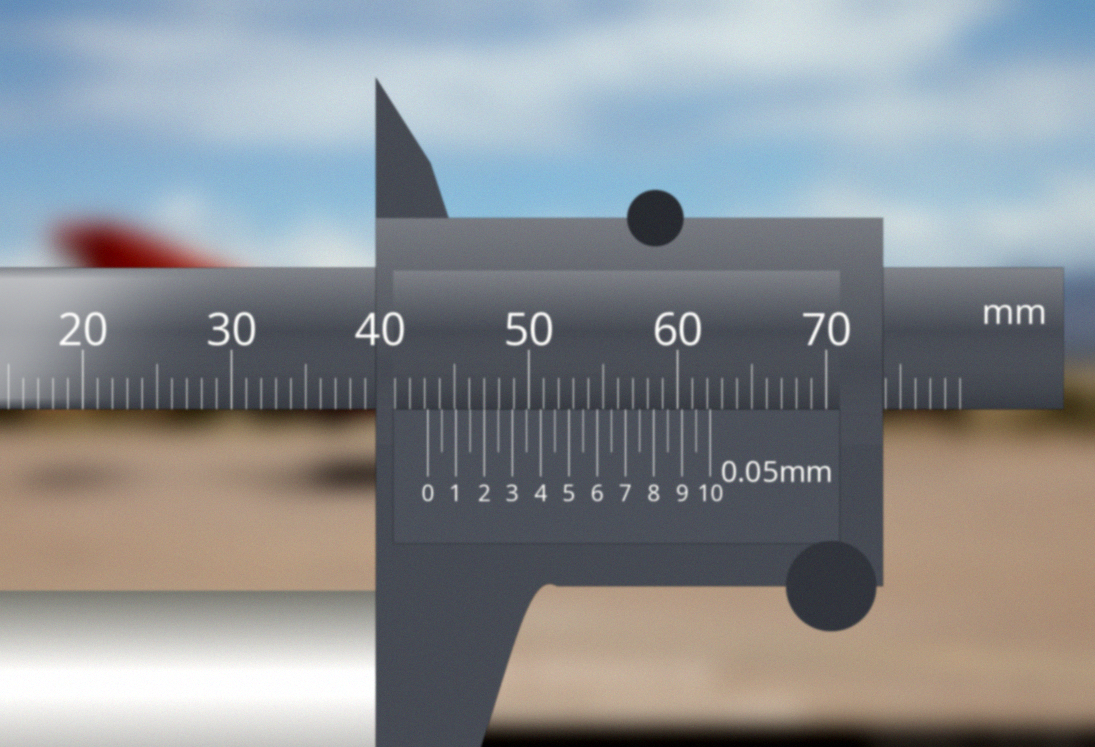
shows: value=43.2 unit=mm
